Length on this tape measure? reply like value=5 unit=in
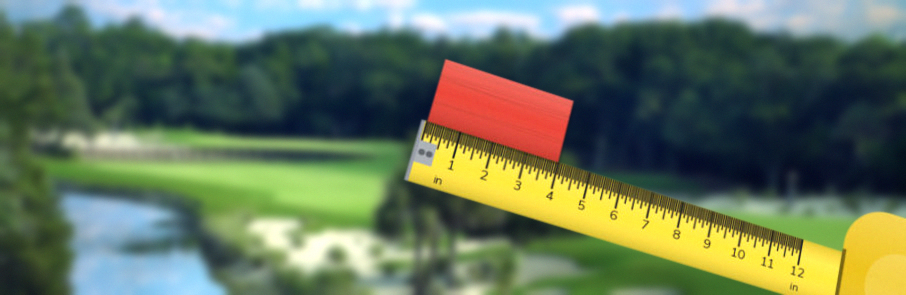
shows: value=4 unit=in
